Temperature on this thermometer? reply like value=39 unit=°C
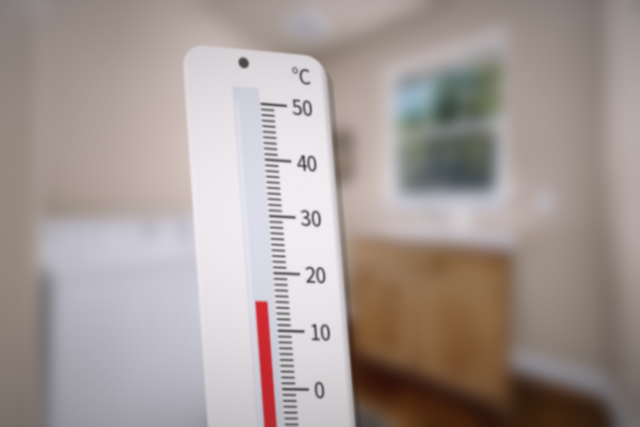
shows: value=15 unit=°C
